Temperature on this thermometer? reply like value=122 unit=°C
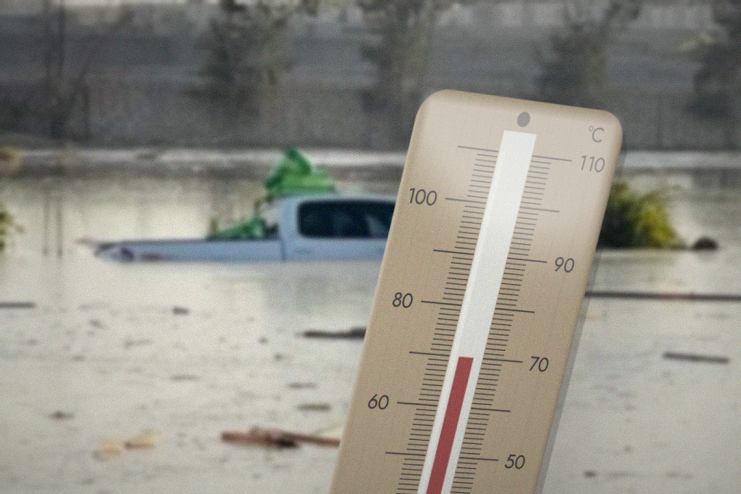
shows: value=70 unit=°C
